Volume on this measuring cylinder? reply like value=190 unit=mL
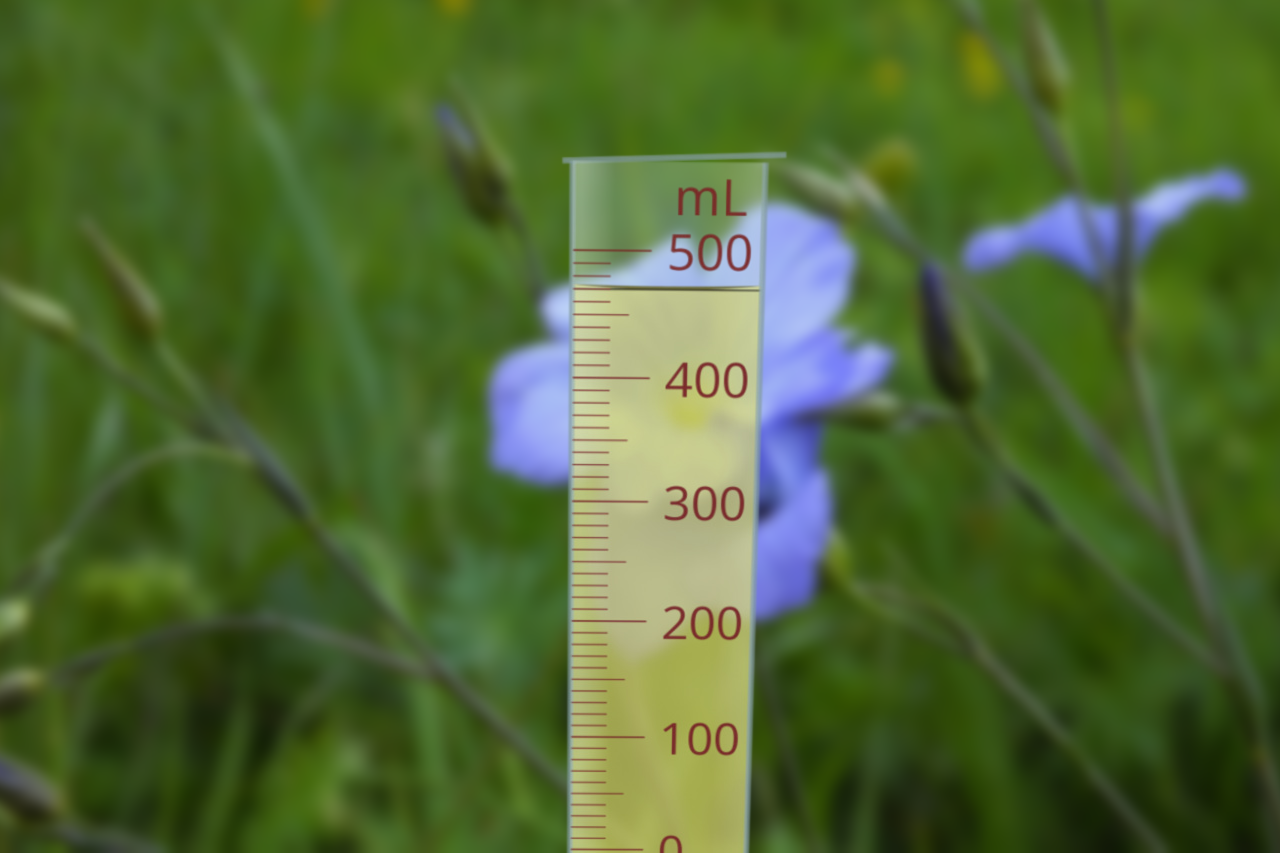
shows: value=470 unit=mL
